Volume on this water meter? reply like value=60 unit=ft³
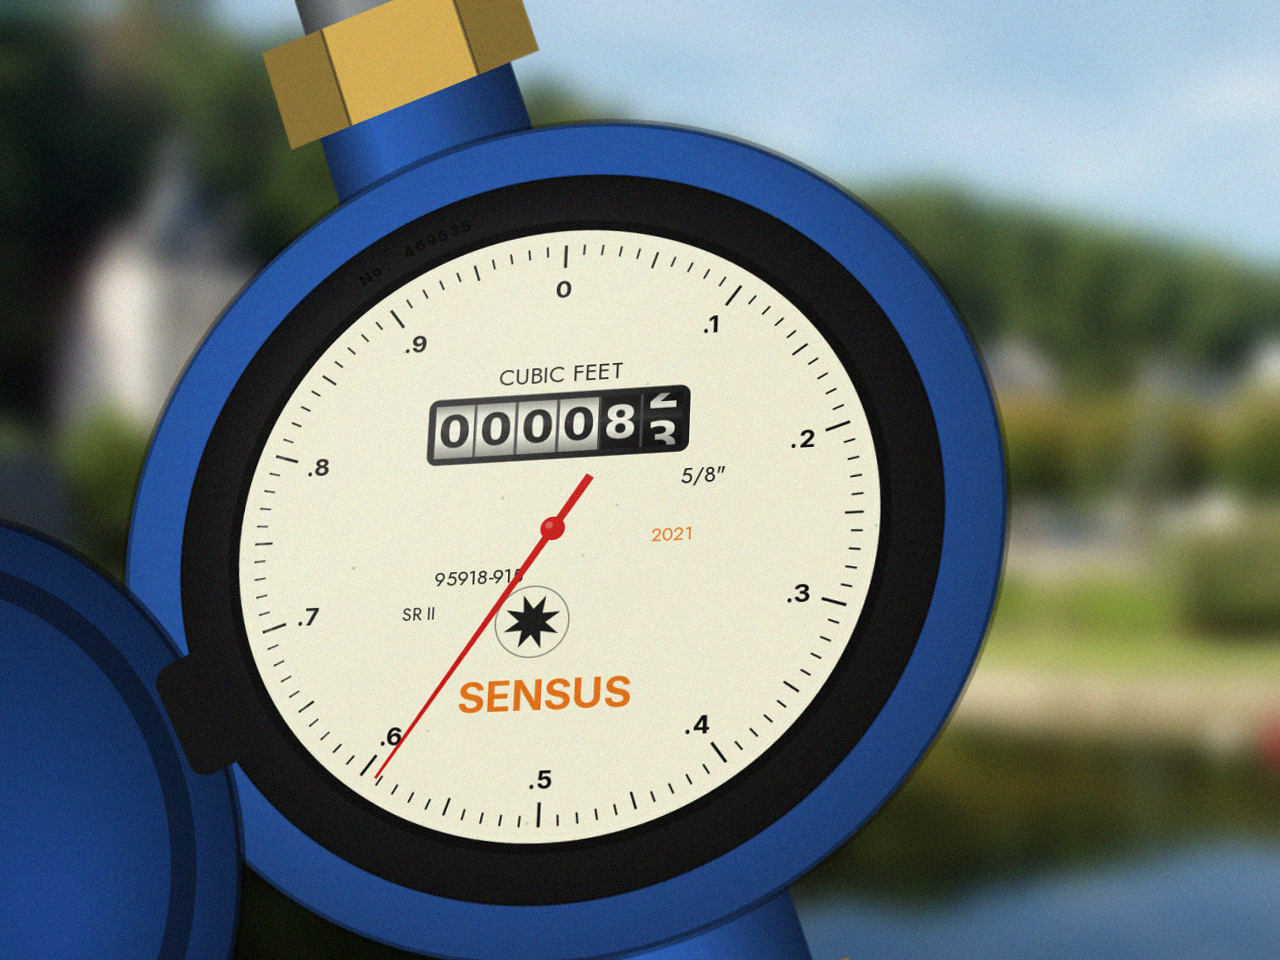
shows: value=82.59 unit=ft³
